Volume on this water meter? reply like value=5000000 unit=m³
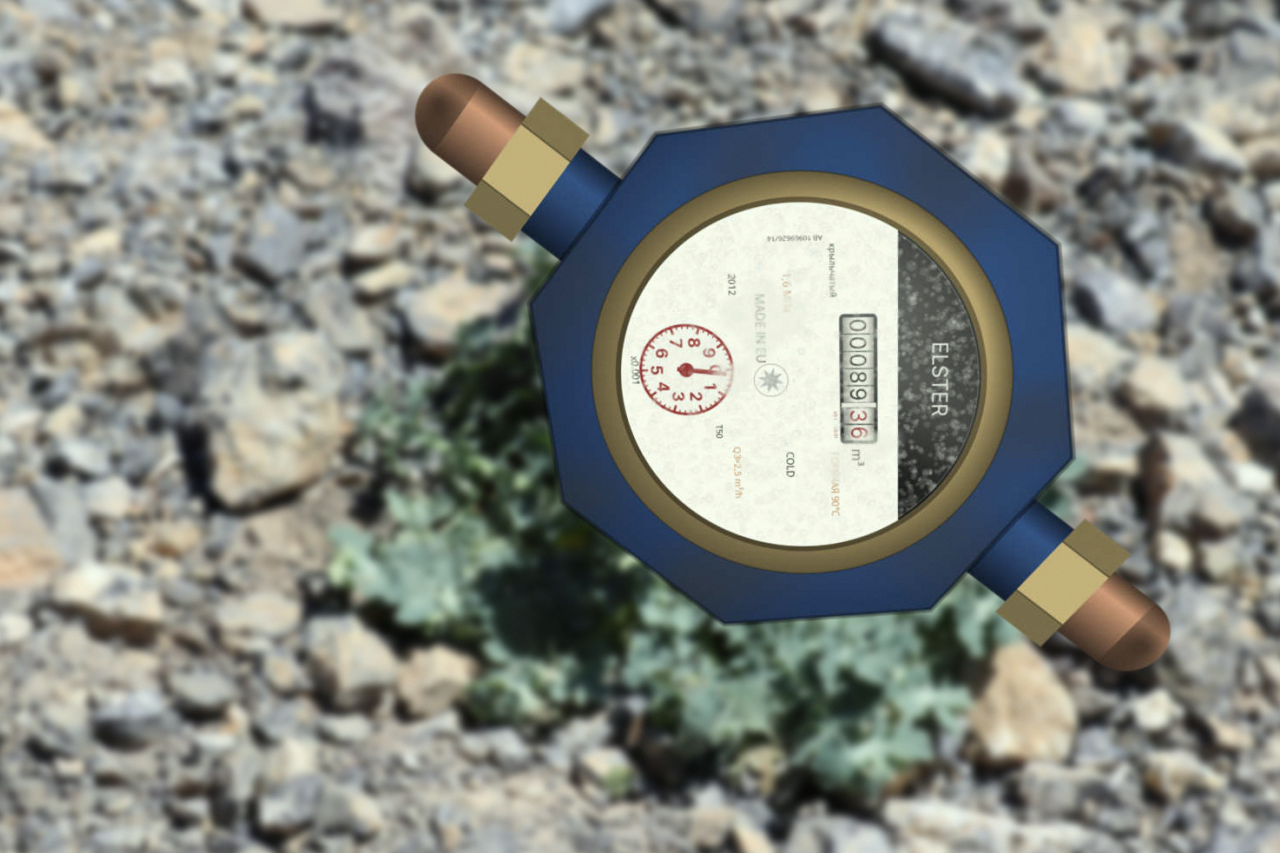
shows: value=89.360 unit=m³
